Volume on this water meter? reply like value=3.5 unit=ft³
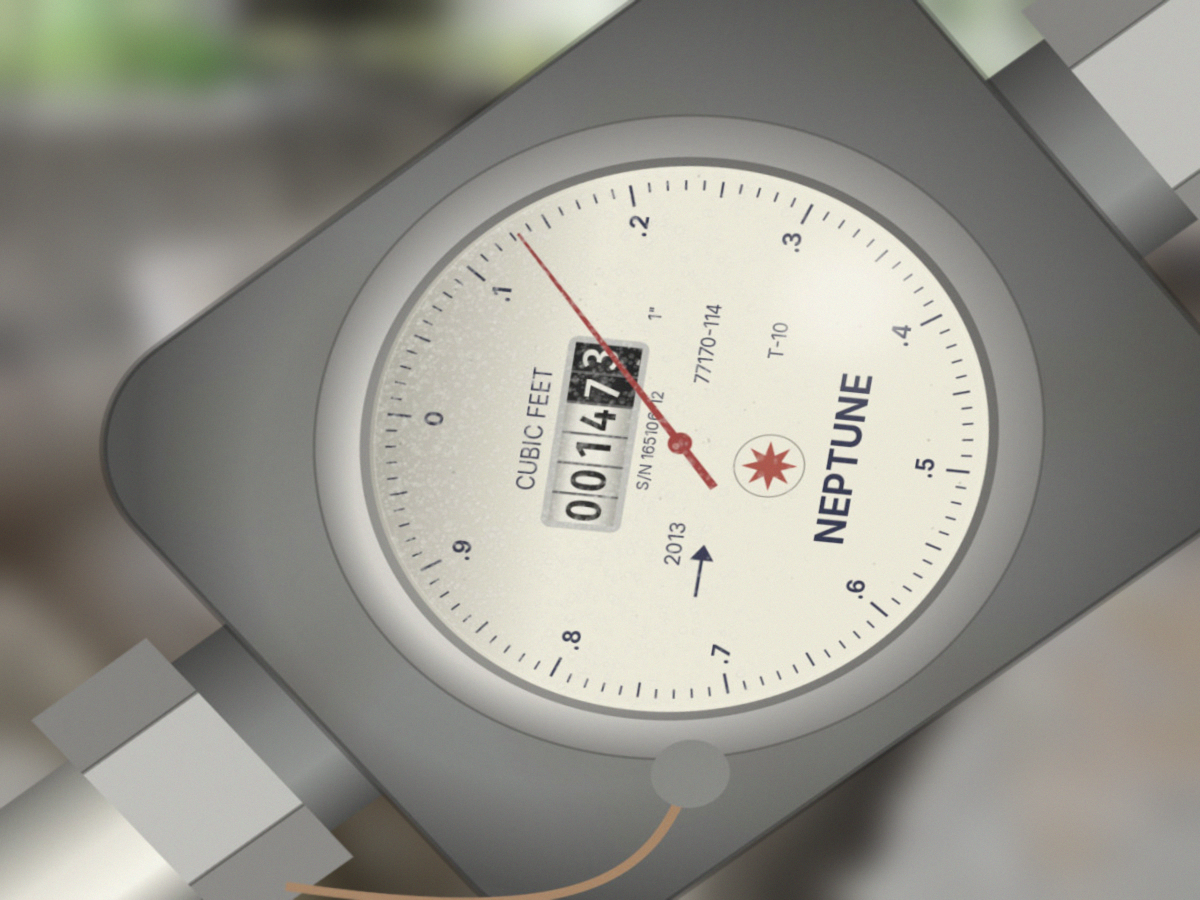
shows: value=1473.13 unit=ft³
